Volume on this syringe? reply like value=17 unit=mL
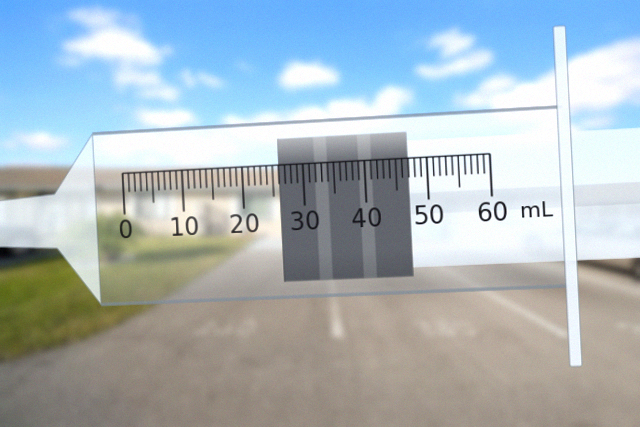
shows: value=26 unit=mL
